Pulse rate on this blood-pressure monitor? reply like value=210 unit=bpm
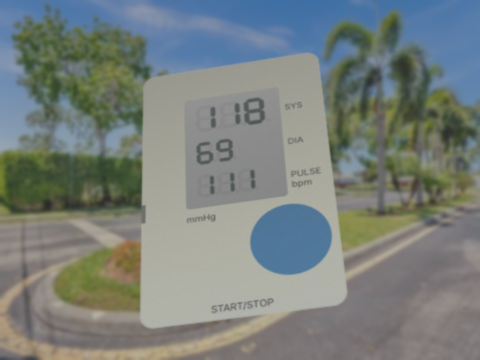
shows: value=111 unit=bpm
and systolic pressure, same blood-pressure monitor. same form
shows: value=118 unit=mmHg
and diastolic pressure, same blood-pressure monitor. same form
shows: value=69 unit=mmHg
